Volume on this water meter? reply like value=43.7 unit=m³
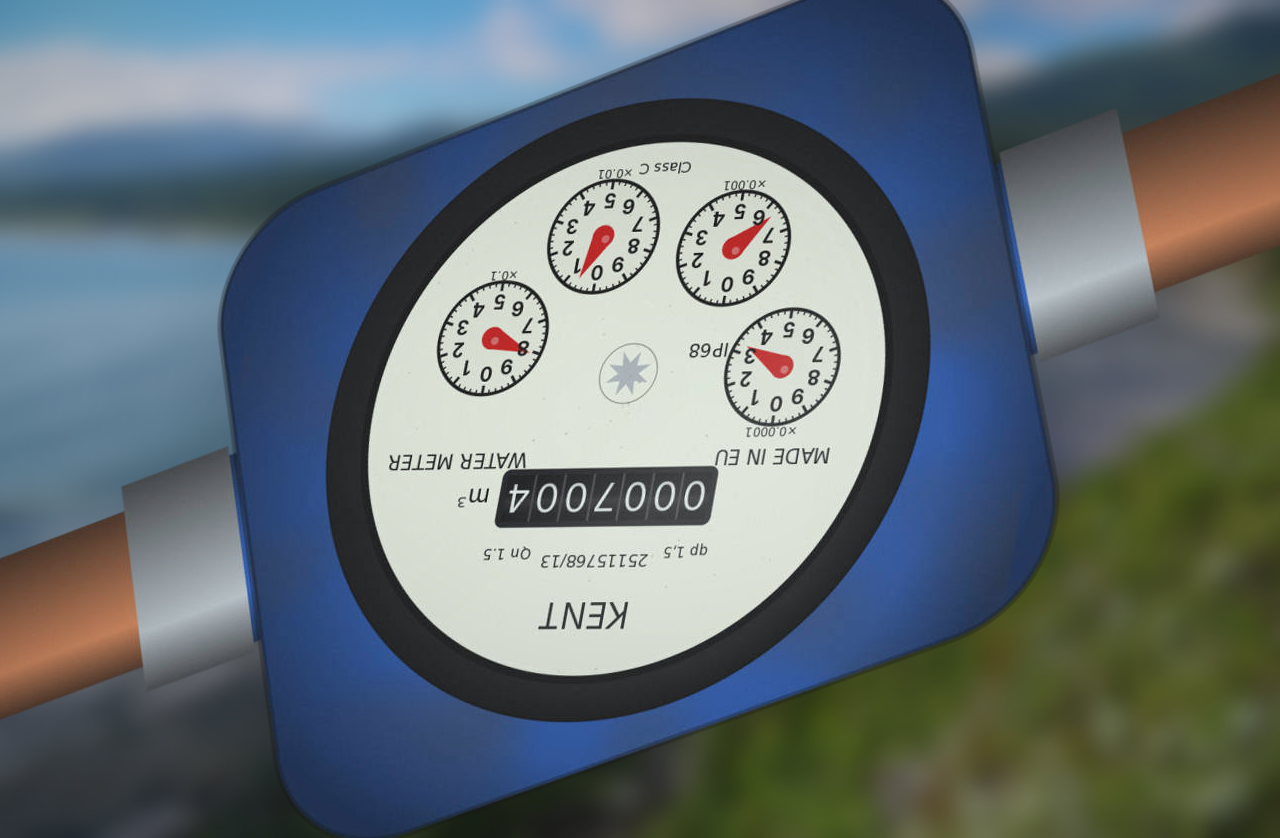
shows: value=7004.8063 unit=m³
